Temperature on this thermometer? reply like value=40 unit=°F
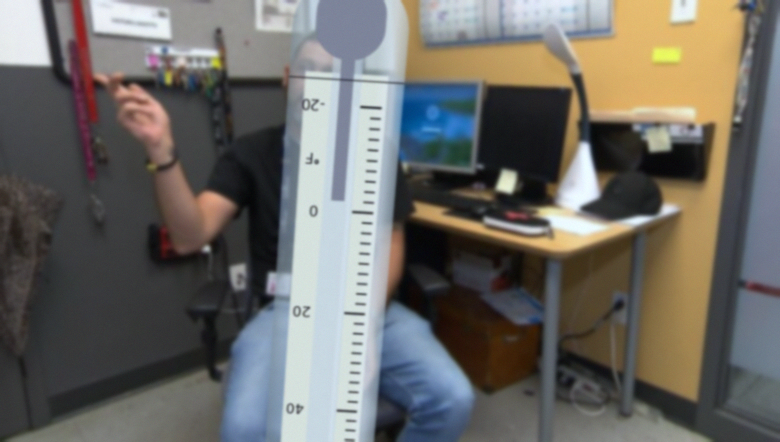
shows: value=-2 unit=°F
